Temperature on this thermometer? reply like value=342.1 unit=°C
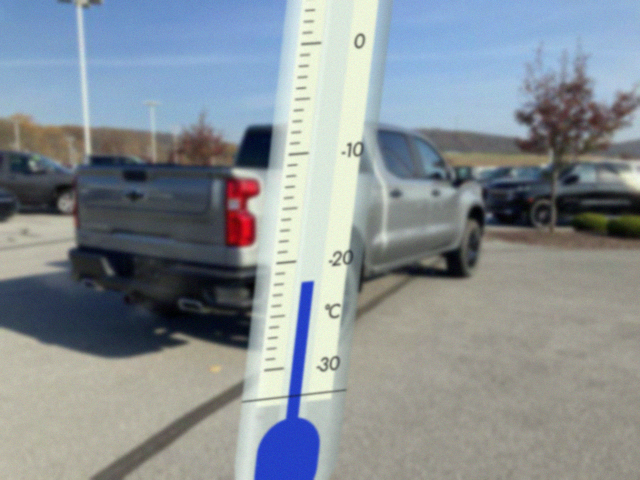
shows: value=-22 unit=°C
